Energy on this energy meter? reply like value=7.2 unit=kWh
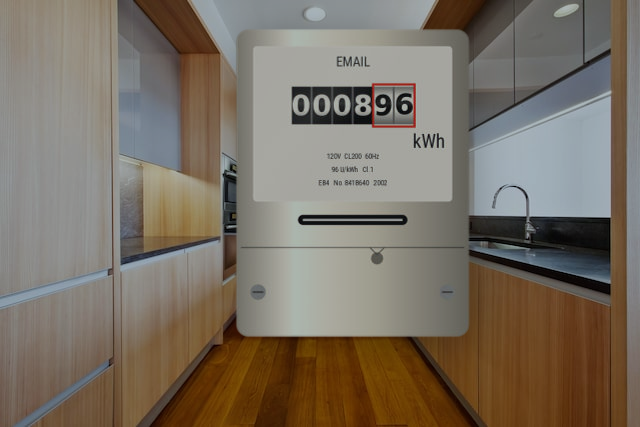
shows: value=8.96 unit=kWh
